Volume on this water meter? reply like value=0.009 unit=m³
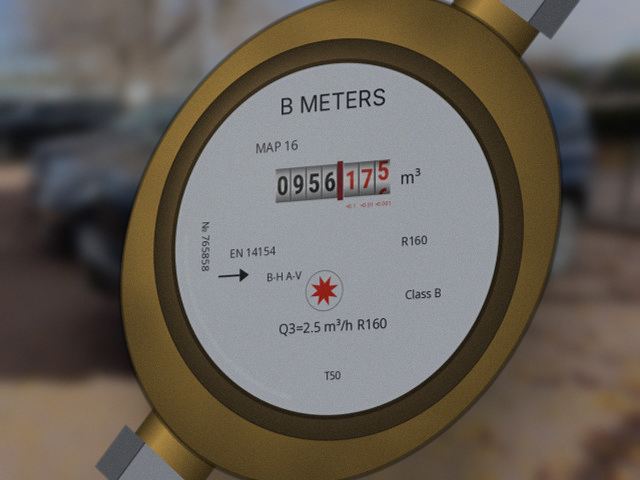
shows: value=956.175 unit=m³
